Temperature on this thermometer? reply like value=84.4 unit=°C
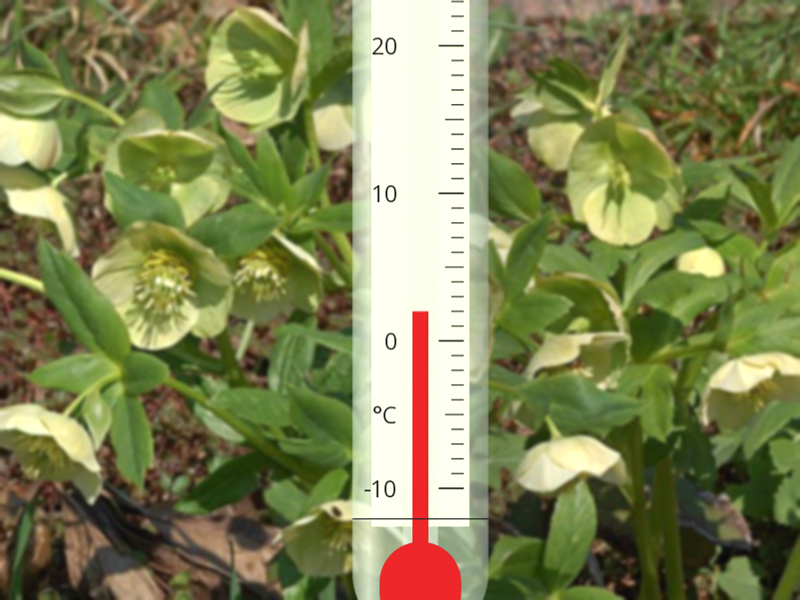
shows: value=2 unit=°C
